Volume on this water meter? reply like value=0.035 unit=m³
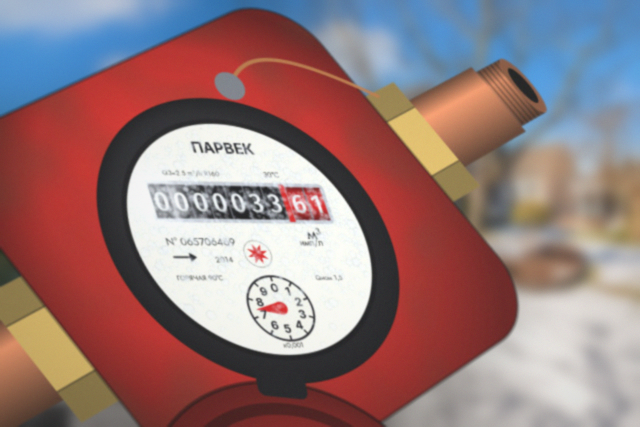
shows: value=33.617 unit=m³
